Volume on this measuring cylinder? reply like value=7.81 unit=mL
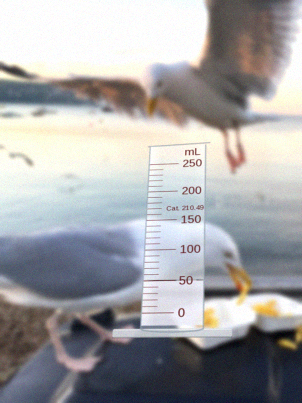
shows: value=50 unit=mL
